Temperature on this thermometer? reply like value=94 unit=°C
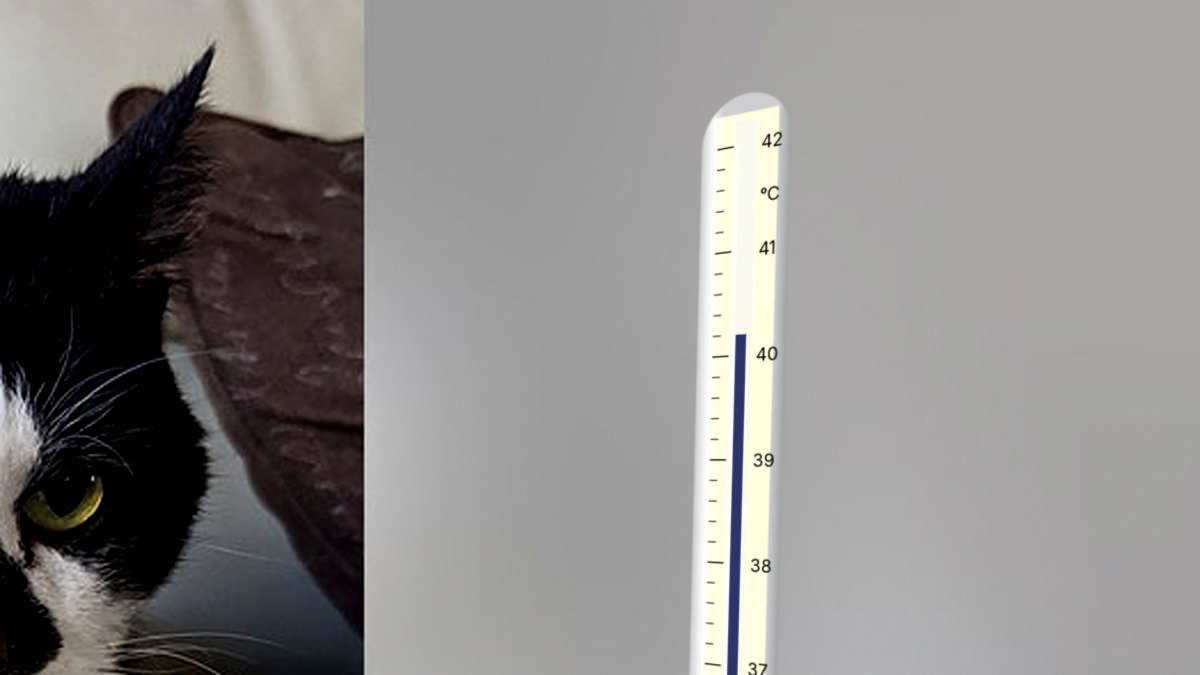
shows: value=40.2 unit=°C
